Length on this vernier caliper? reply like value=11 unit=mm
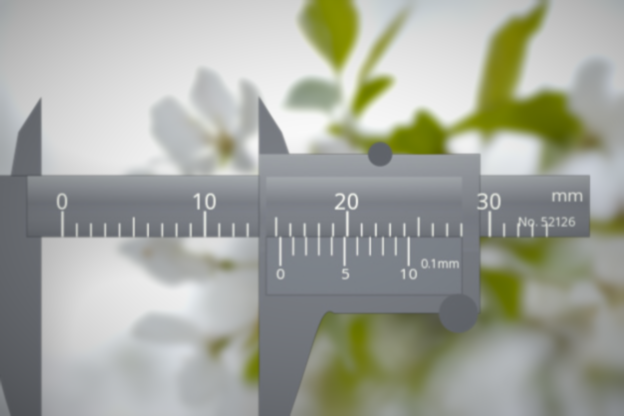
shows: value=15.3 unit=mm
